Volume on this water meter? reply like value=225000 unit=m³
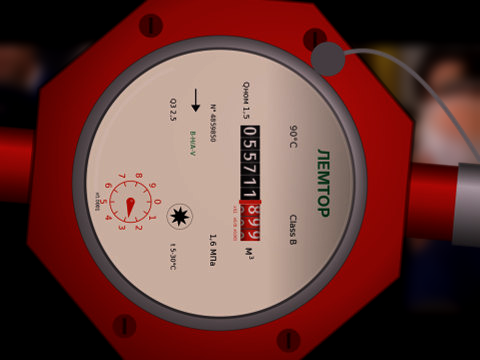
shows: value=55711.8992 unit=m³
